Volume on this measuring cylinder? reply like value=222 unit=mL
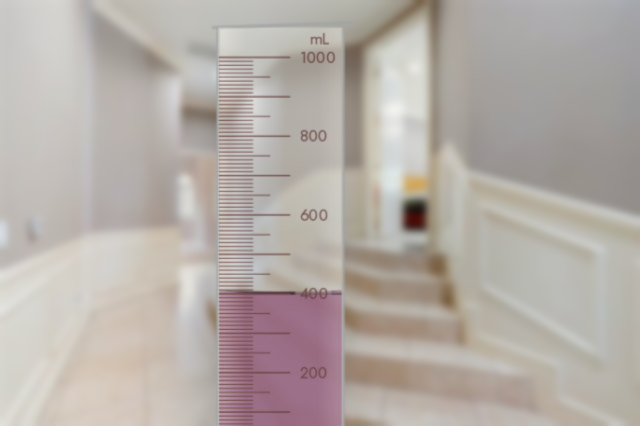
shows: value=400 unit=mL
